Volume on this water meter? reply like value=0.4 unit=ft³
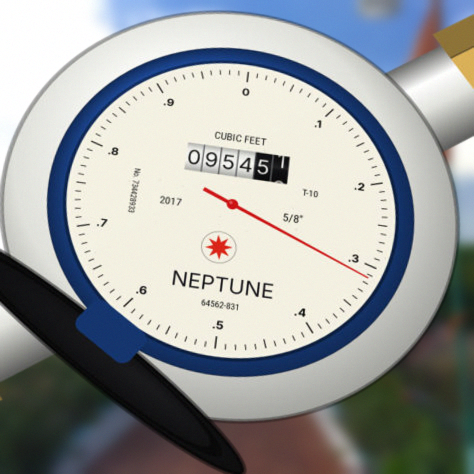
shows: value=95451.31 unit=ft³
